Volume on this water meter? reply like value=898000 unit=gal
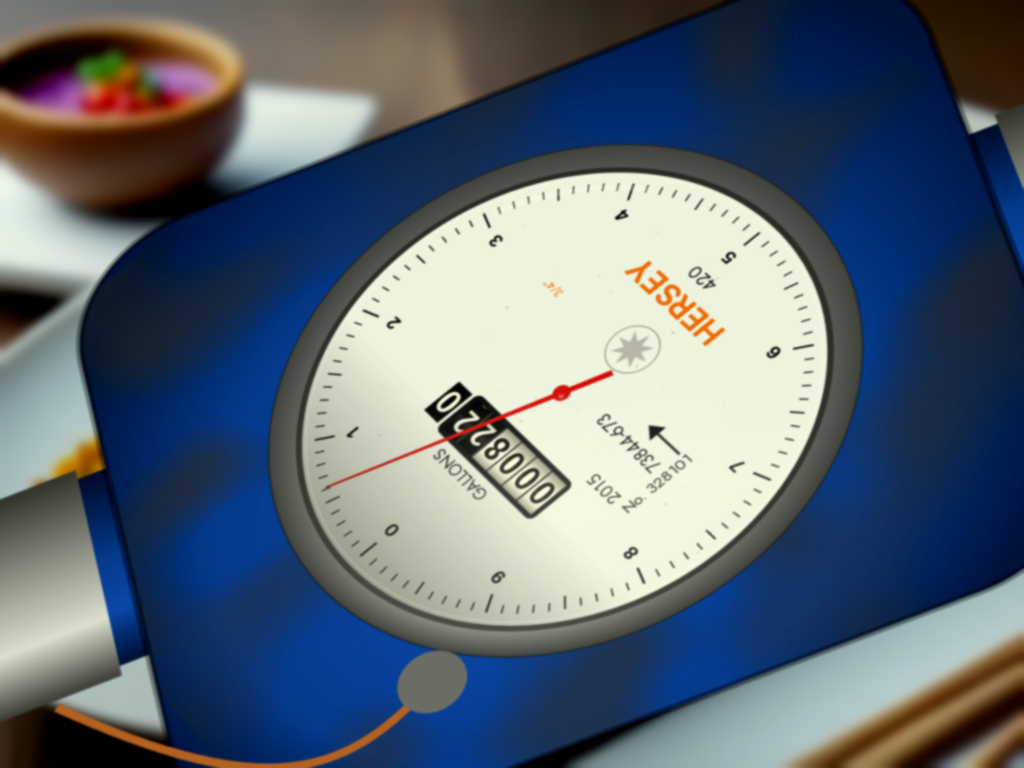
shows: value=8220.6 unit=gal
